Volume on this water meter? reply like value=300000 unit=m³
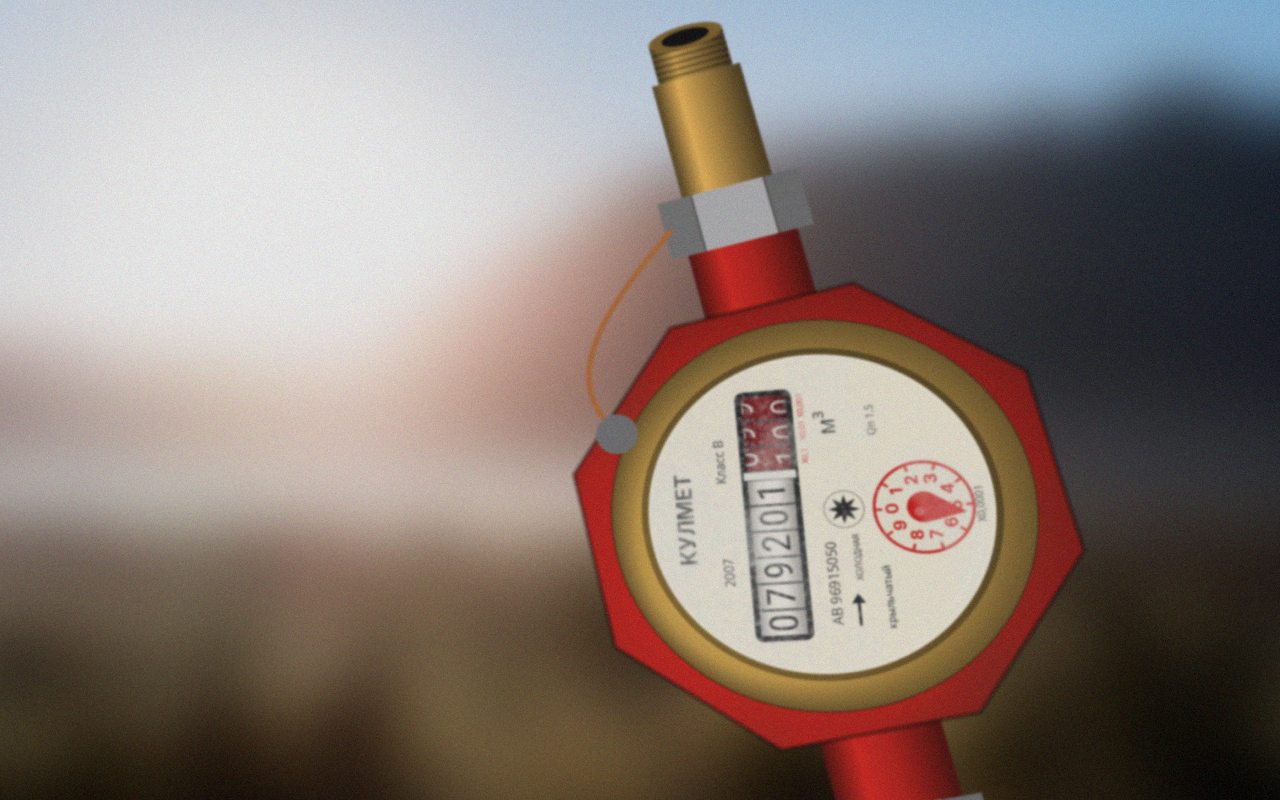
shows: value=79201.0995 unit=m³
